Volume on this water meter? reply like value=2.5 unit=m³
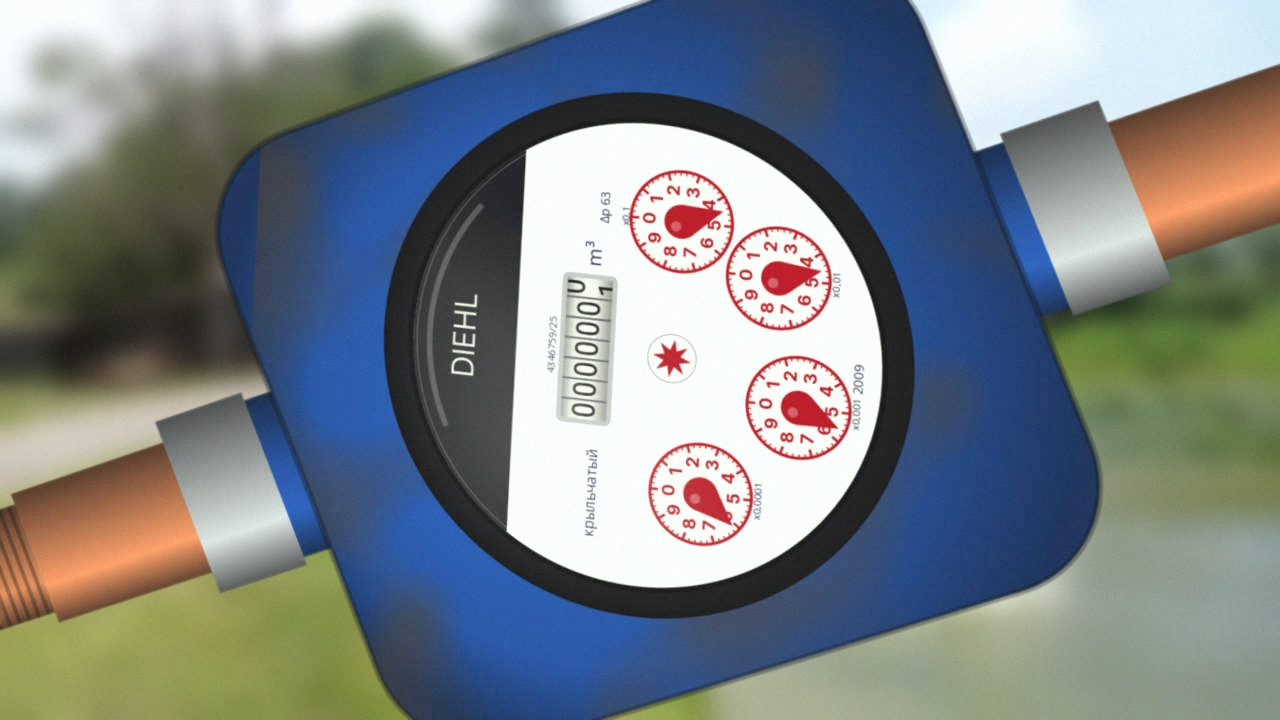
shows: value=0.4456 unit=m³
